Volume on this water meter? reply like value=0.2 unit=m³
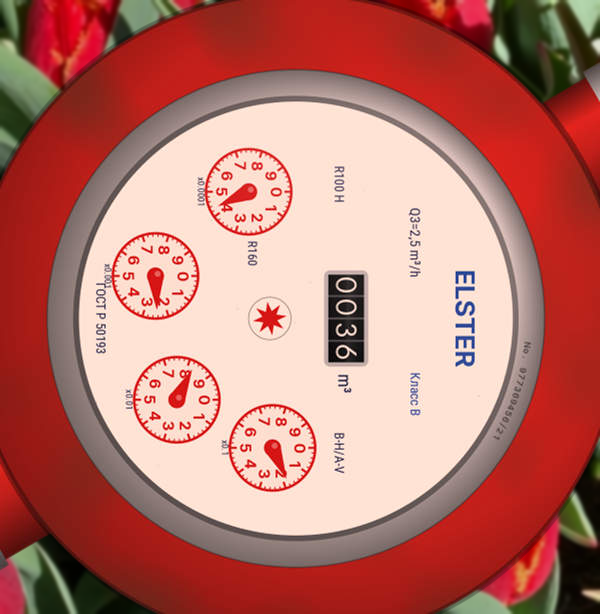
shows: value=36.1824 unit=m³
